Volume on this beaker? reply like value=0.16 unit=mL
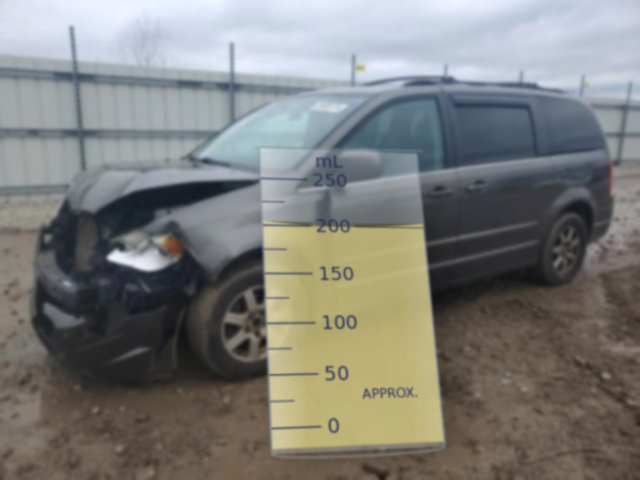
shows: value=200 unit=mL
